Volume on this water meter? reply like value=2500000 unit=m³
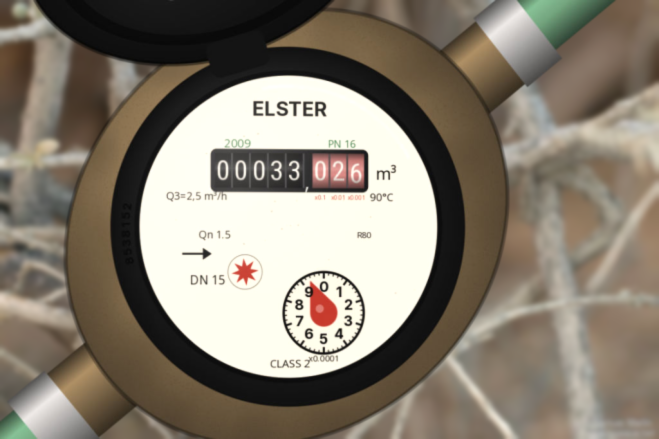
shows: value=33.0259 unit=m³
